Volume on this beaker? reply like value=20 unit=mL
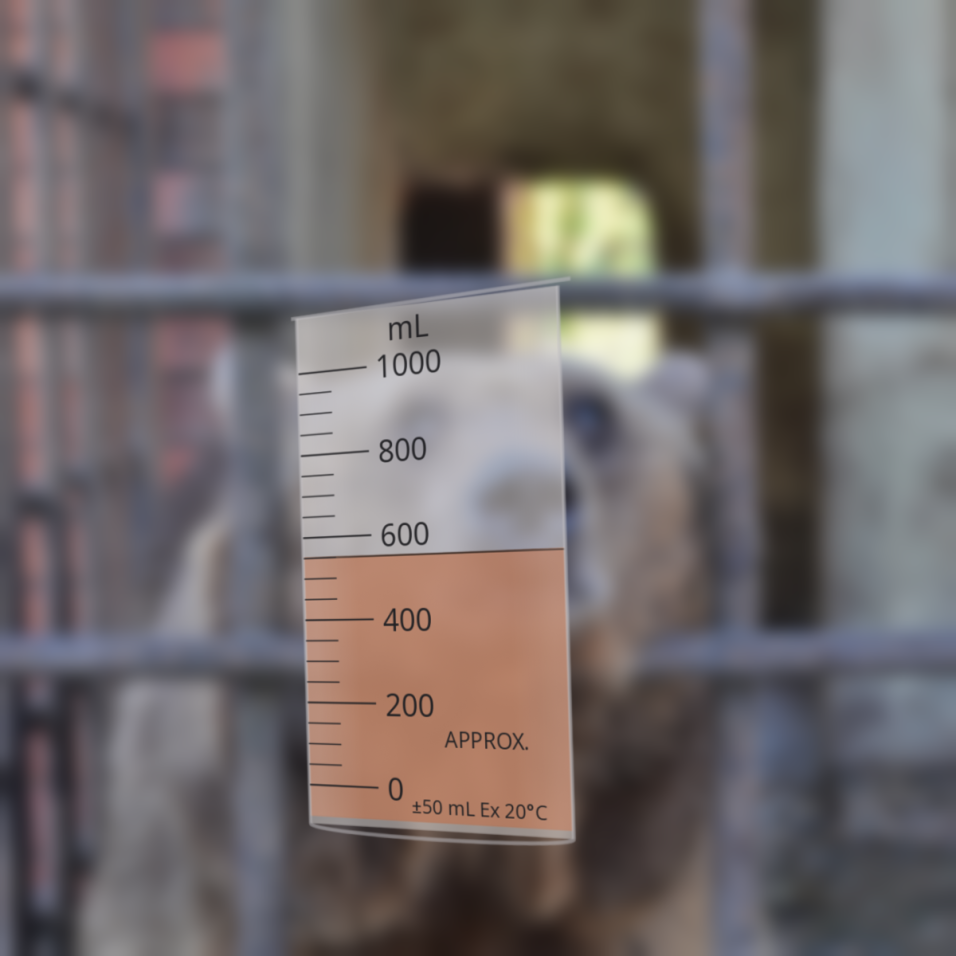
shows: value=550 unit=mL
